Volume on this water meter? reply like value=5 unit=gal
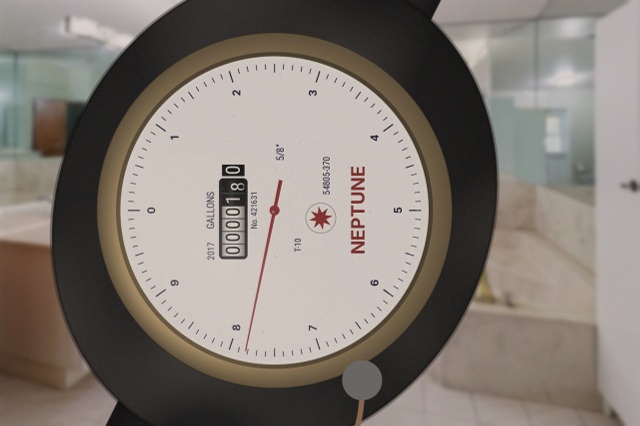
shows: value=177.8 unit=gal
